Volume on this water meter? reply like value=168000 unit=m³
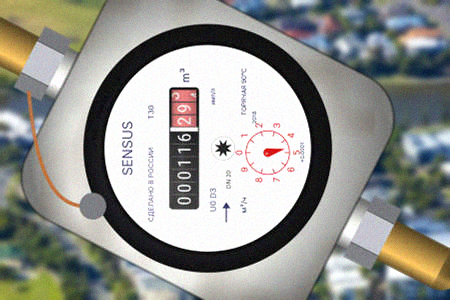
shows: value=116.2934 unit=m³
